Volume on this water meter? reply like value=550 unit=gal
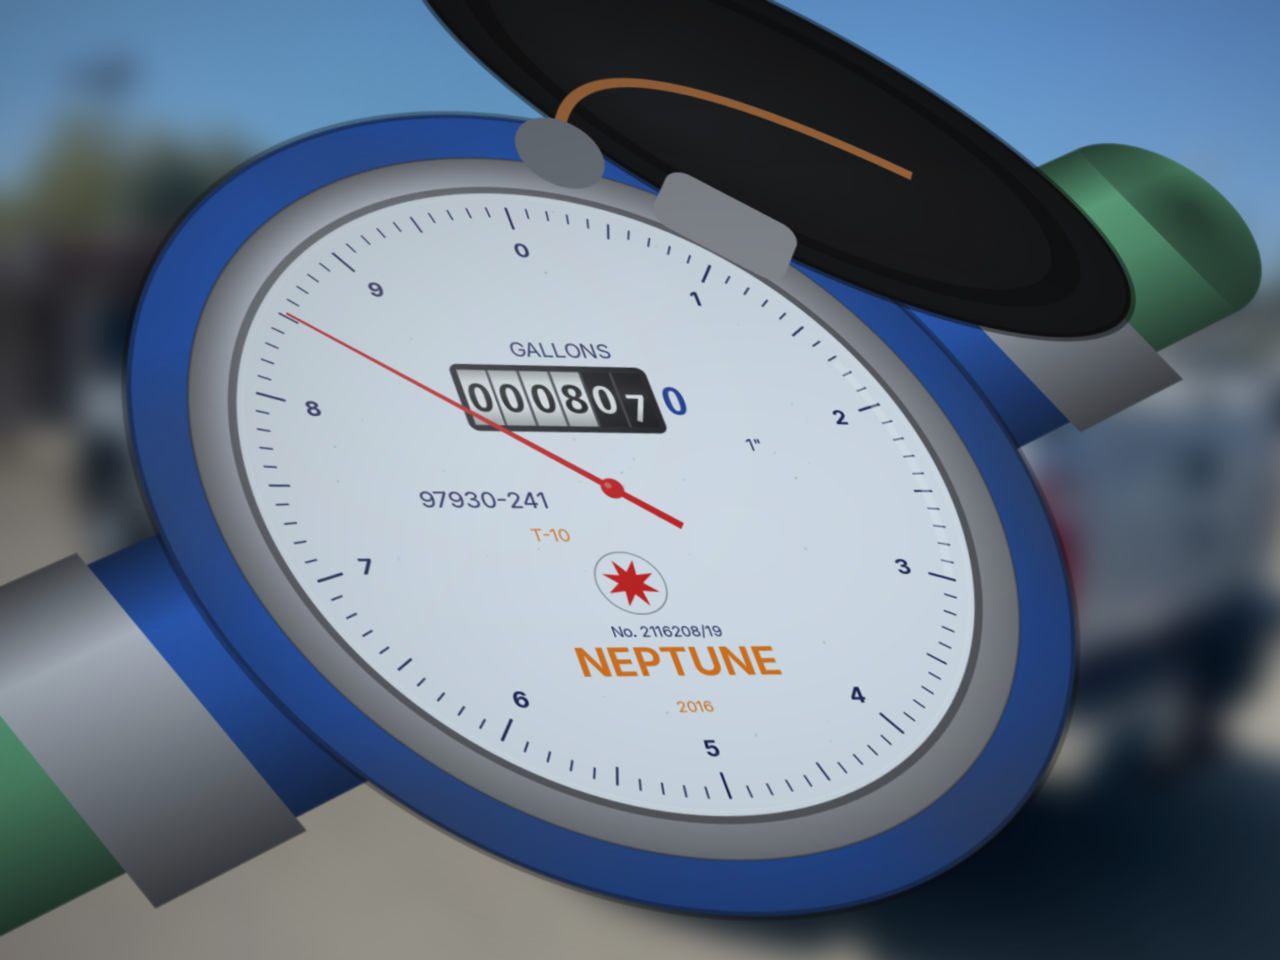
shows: value=8068.5 unit=gal
